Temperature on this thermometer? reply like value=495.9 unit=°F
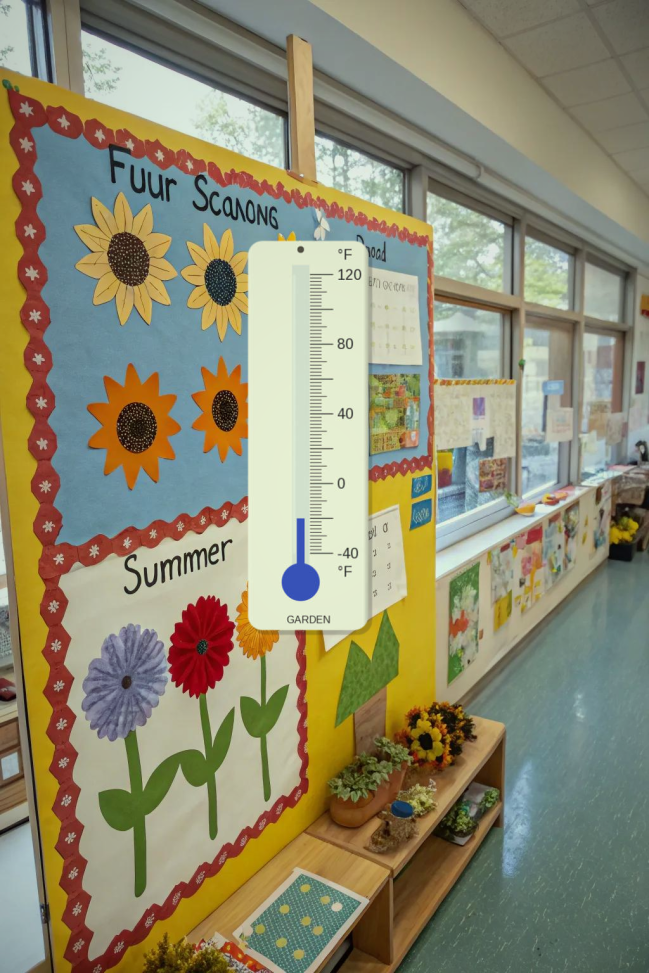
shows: value=-20 unit=°F
